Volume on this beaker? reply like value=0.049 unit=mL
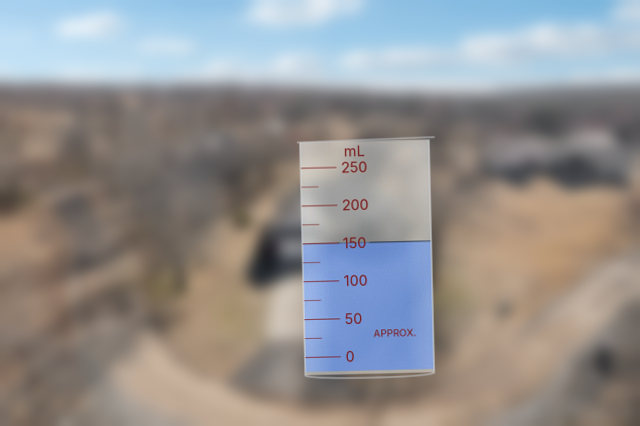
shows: value=150 unit=mL
